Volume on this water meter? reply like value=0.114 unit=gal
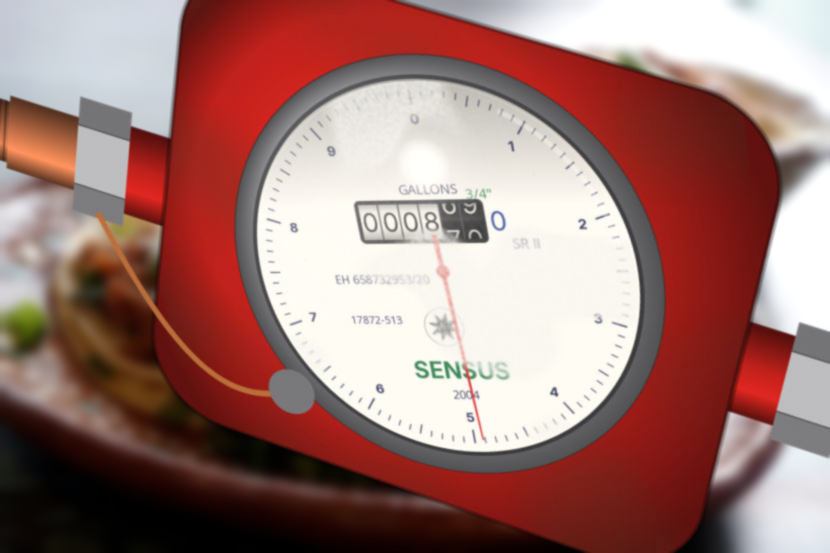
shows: value=8694.9 unit=gal
